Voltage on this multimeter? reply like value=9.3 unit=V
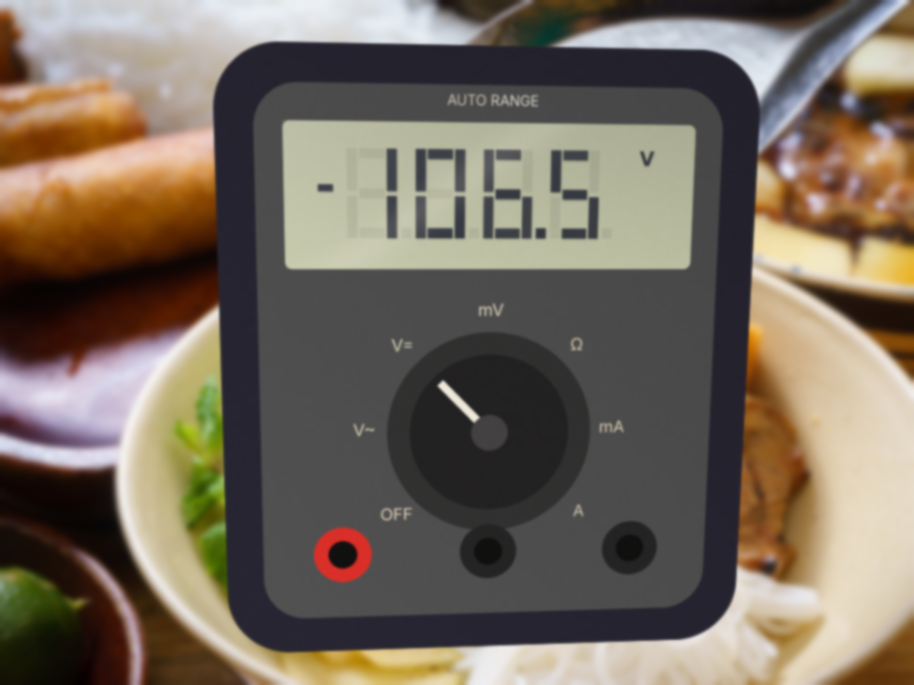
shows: value=-106.5 unit=V
